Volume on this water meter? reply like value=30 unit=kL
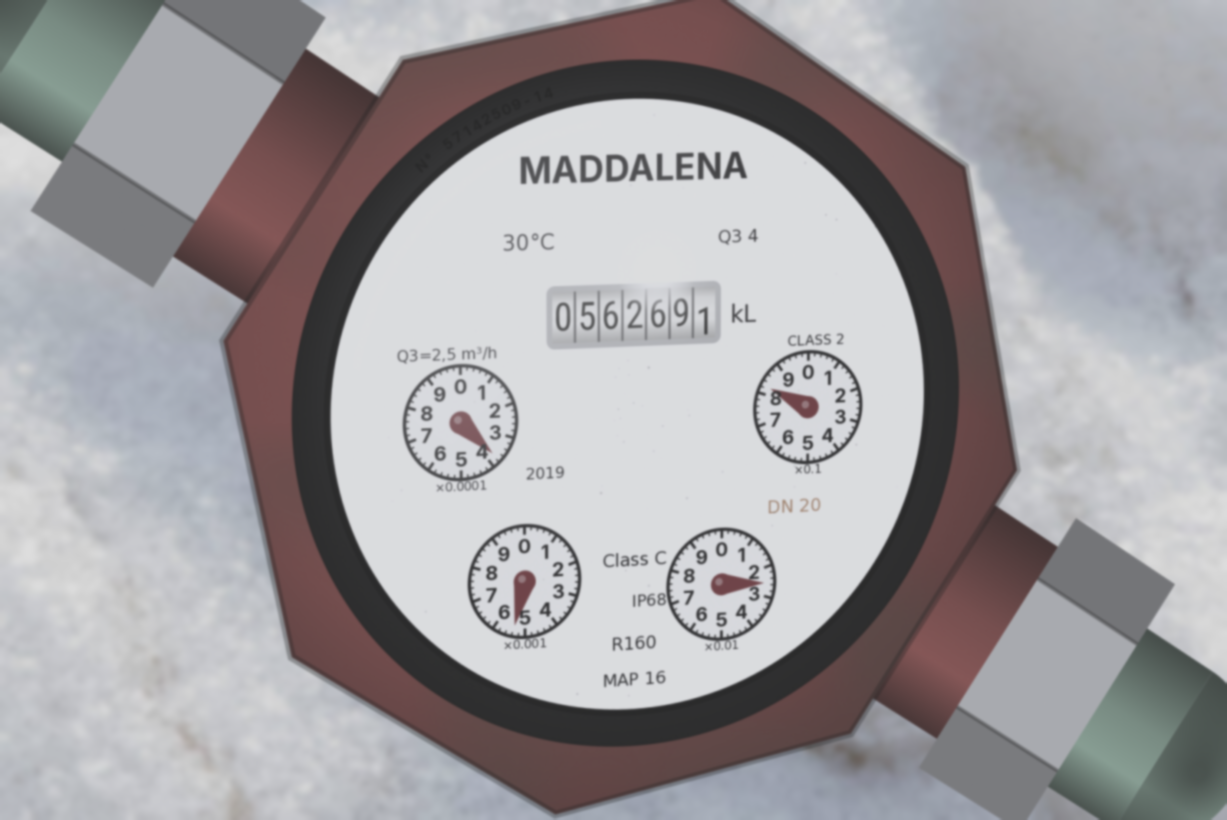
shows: value=562690.8253 unit=kL
